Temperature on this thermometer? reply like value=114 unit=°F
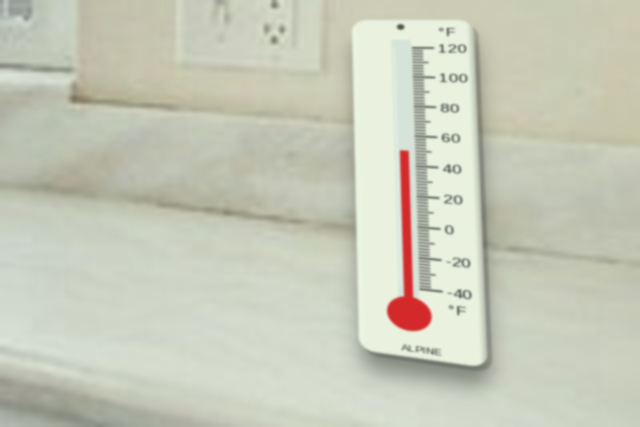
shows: value=50 unit=°F
